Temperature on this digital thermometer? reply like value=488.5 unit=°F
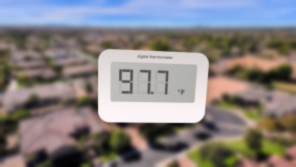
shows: value=97.7 unit=°F
